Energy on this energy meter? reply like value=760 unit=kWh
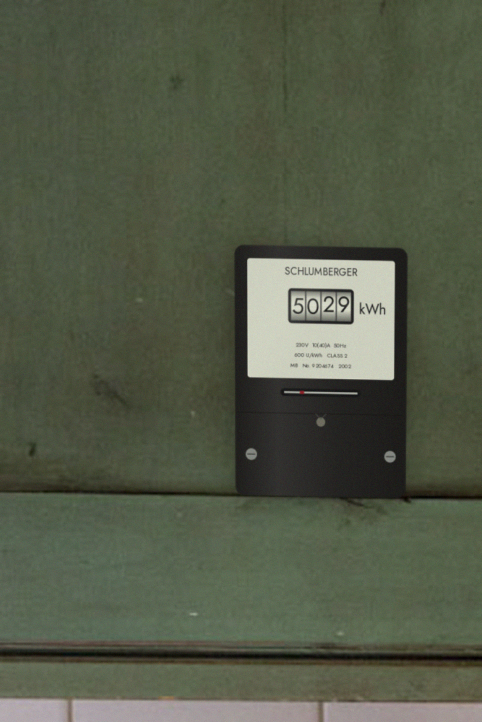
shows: value=5029 unit=kWh
